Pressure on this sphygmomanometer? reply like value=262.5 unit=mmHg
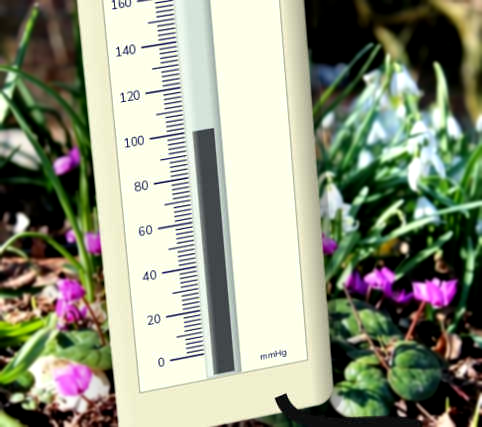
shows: value=100 unit=mmHg
